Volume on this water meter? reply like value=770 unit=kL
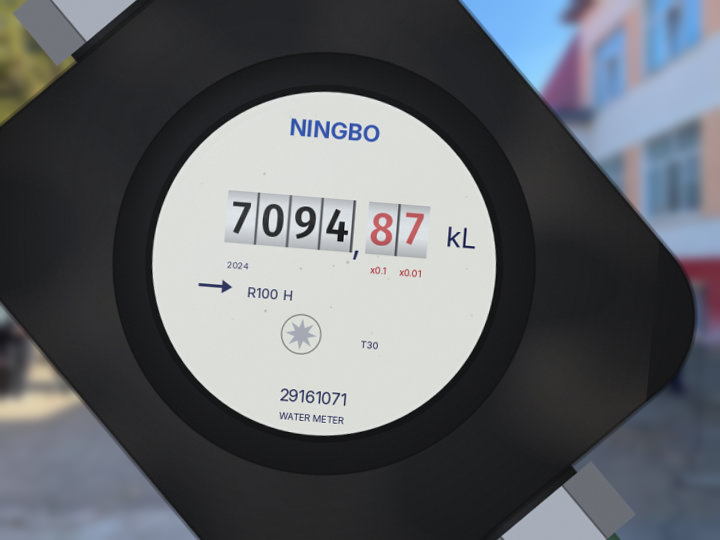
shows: value=7094.87 unit=kL
